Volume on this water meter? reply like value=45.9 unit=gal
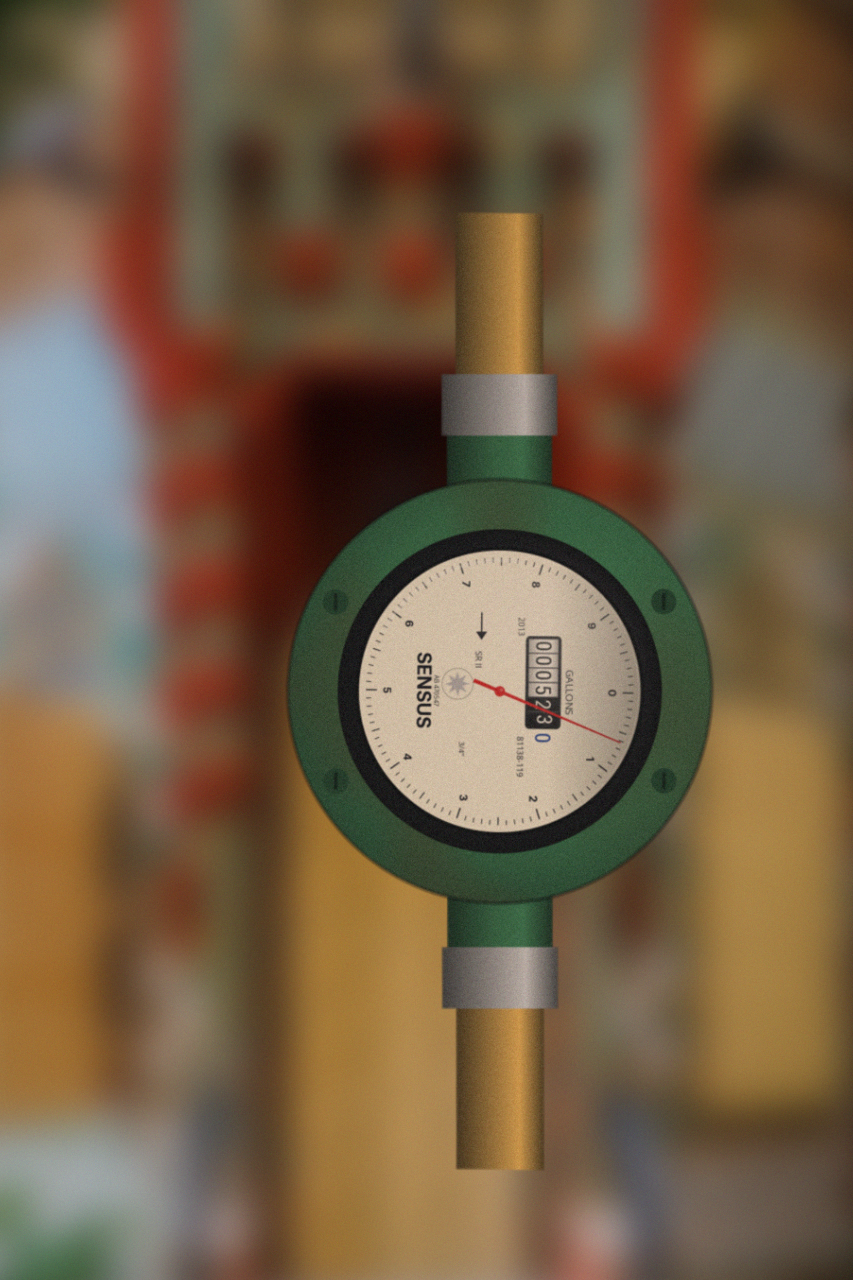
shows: value=5230.6 unit=gal
